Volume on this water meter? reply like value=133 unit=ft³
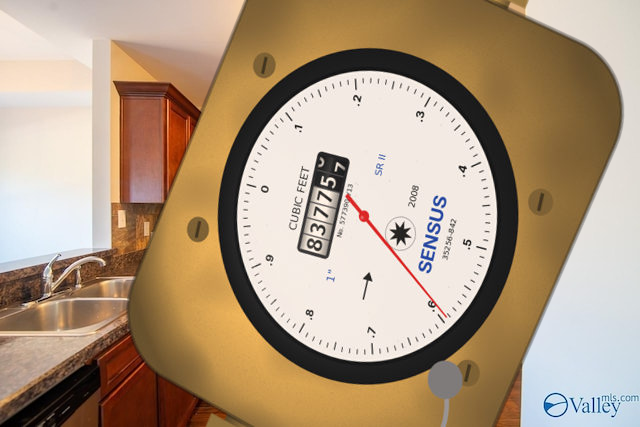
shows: value=837756.59 unit=ft³
